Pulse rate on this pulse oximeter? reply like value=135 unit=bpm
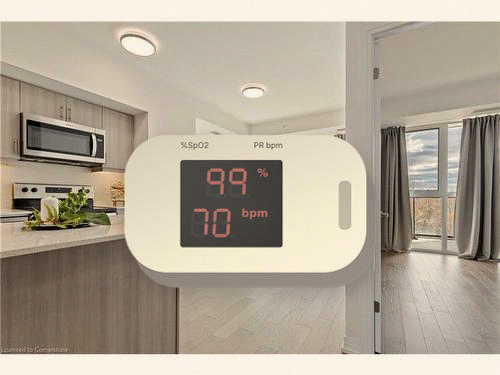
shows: value=70 unit=bpm
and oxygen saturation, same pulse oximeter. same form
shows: value=99 unit=%
